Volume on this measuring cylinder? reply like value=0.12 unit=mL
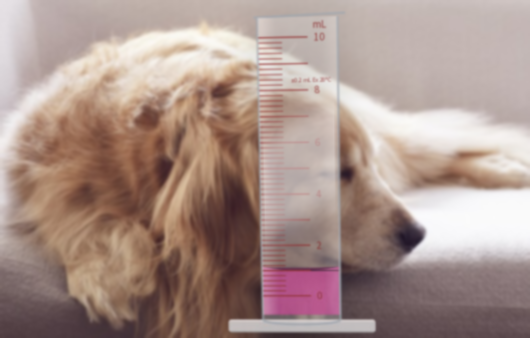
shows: value=1 unit=mL
